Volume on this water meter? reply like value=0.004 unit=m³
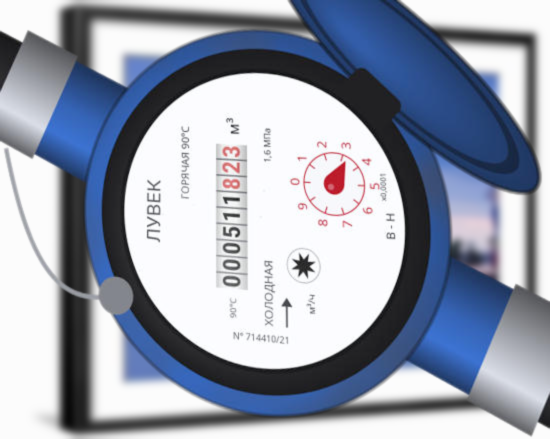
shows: value=511.8233 unit=m³
